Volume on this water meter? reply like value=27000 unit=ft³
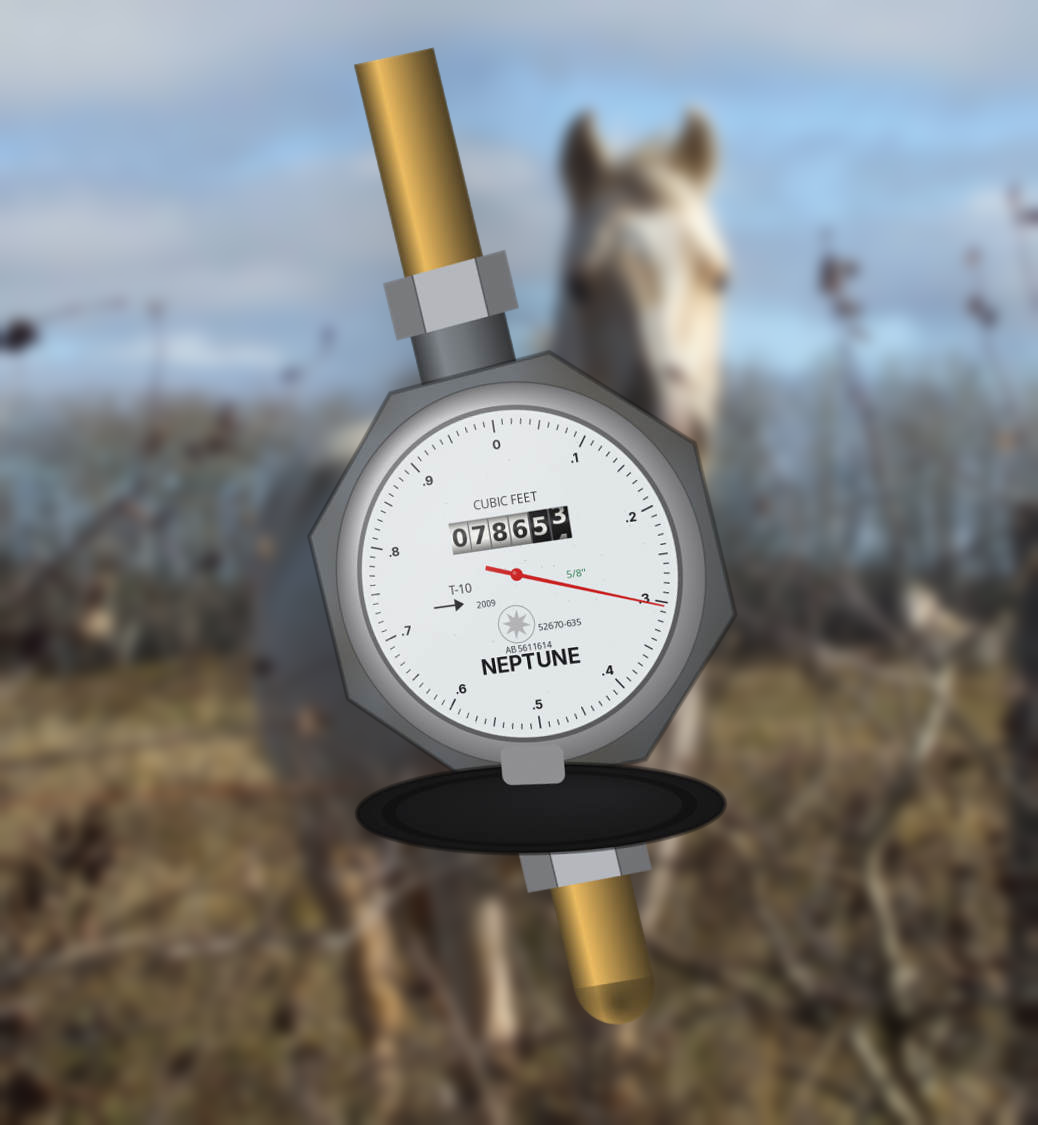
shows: value=78653.30 unit=ft³
